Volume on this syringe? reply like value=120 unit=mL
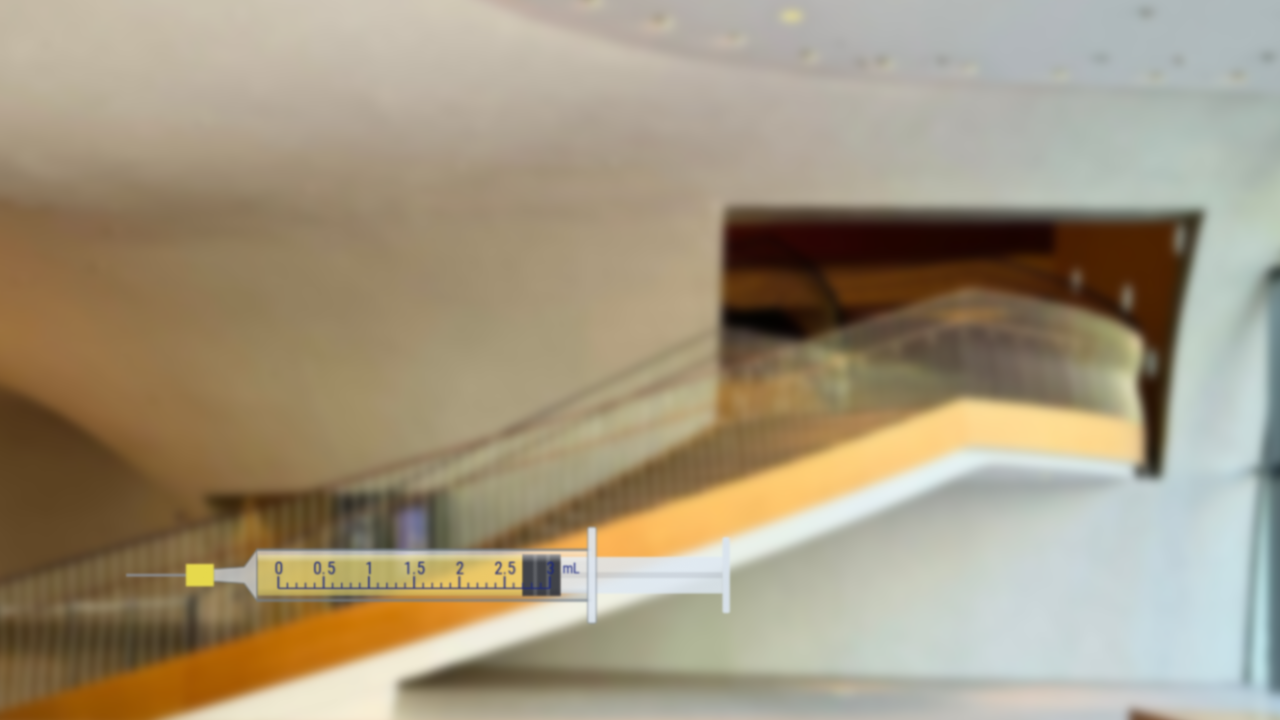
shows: value=2.7 unit=mL
